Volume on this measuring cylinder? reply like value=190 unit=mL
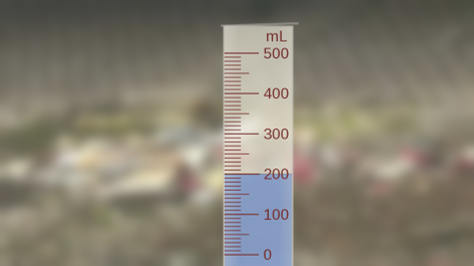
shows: value=200 unit=mL
